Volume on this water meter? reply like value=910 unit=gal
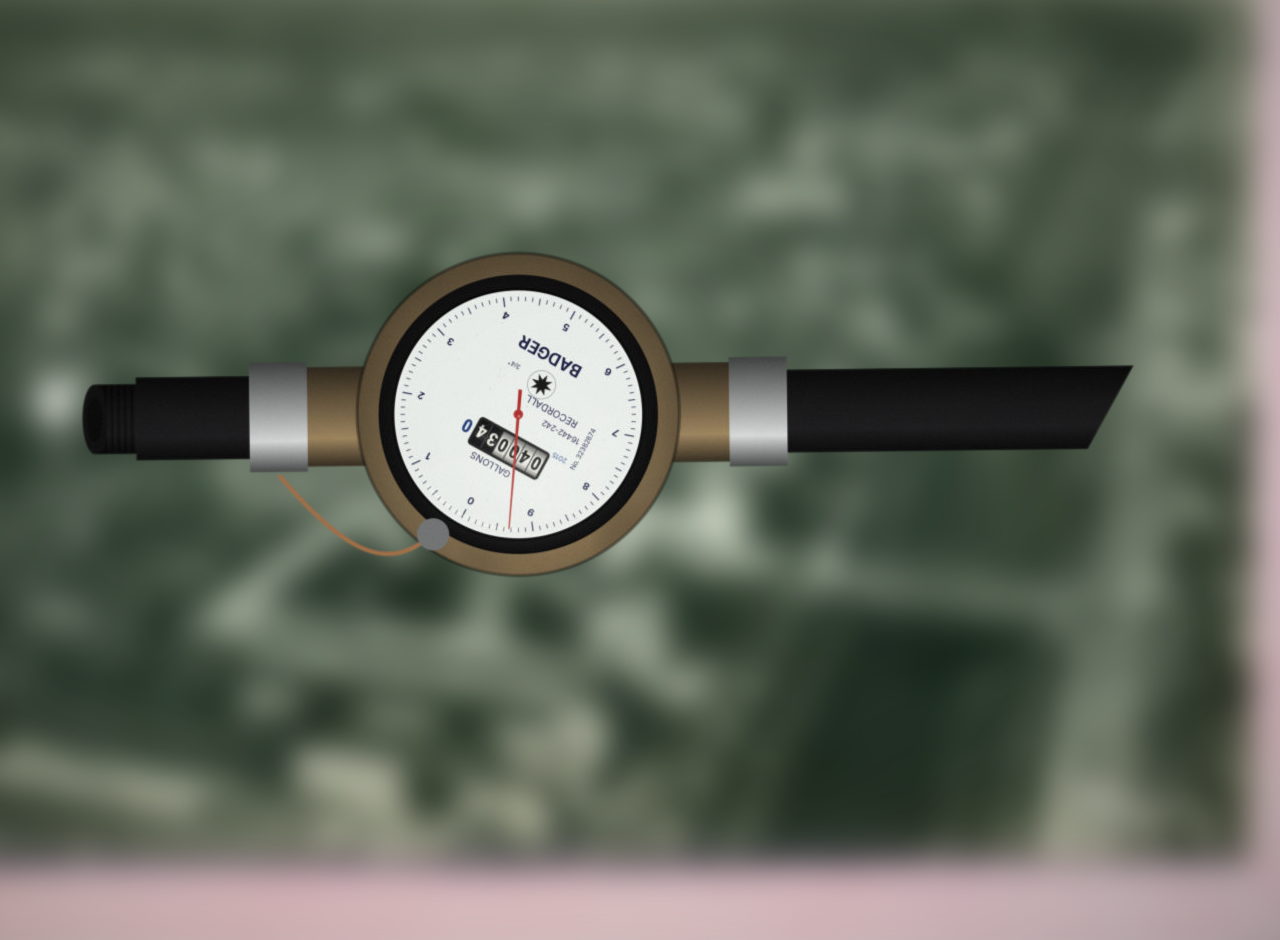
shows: value=400339.3 unit=gal
